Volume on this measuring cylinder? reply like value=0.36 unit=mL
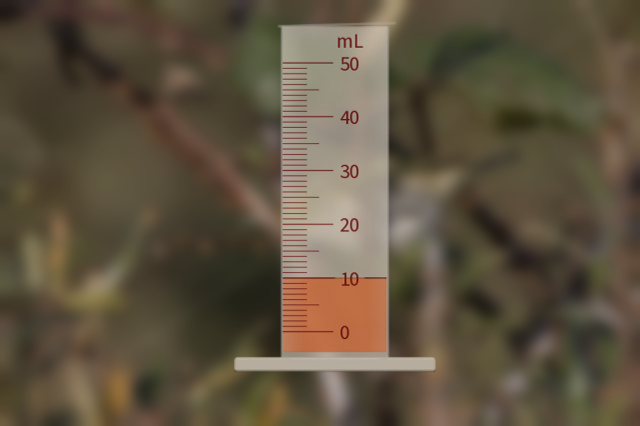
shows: value=10 unit=mL
